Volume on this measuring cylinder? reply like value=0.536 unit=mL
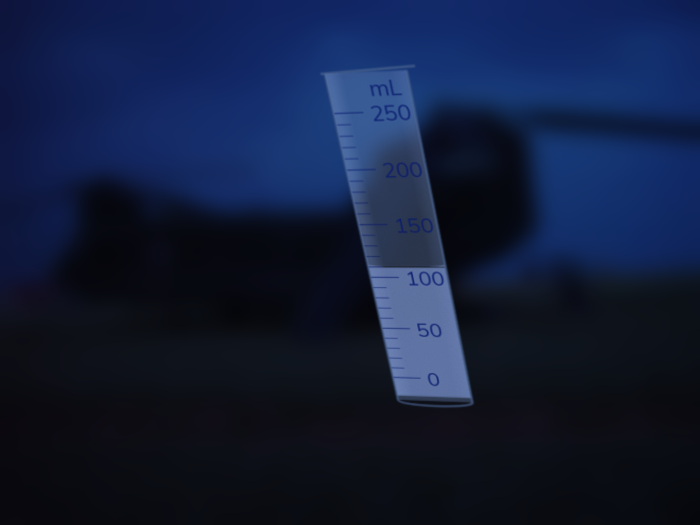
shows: value=110 unit=mL
